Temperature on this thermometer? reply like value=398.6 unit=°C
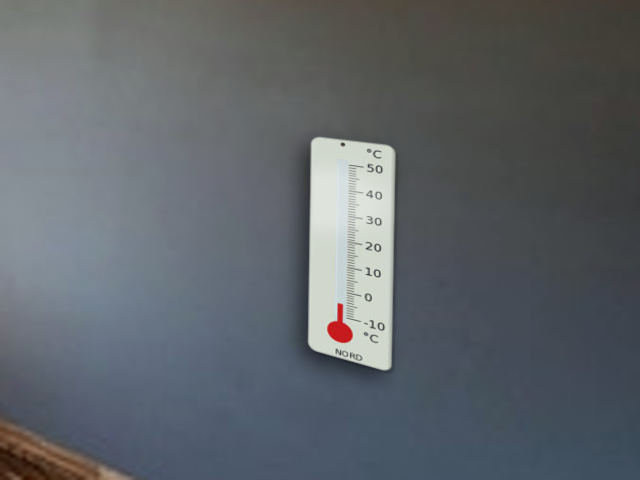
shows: value=-5 unit=°C
